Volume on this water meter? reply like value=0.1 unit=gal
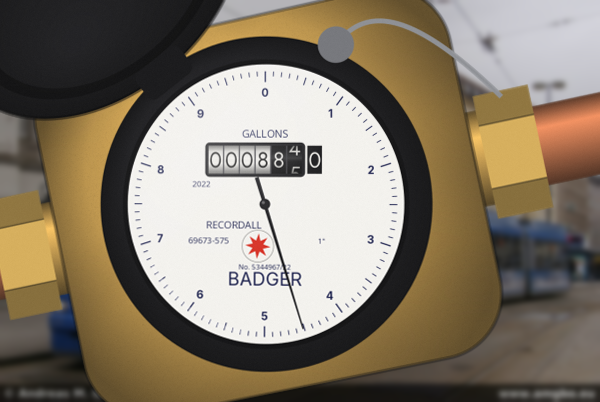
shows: value=8844.5 unit=gal
